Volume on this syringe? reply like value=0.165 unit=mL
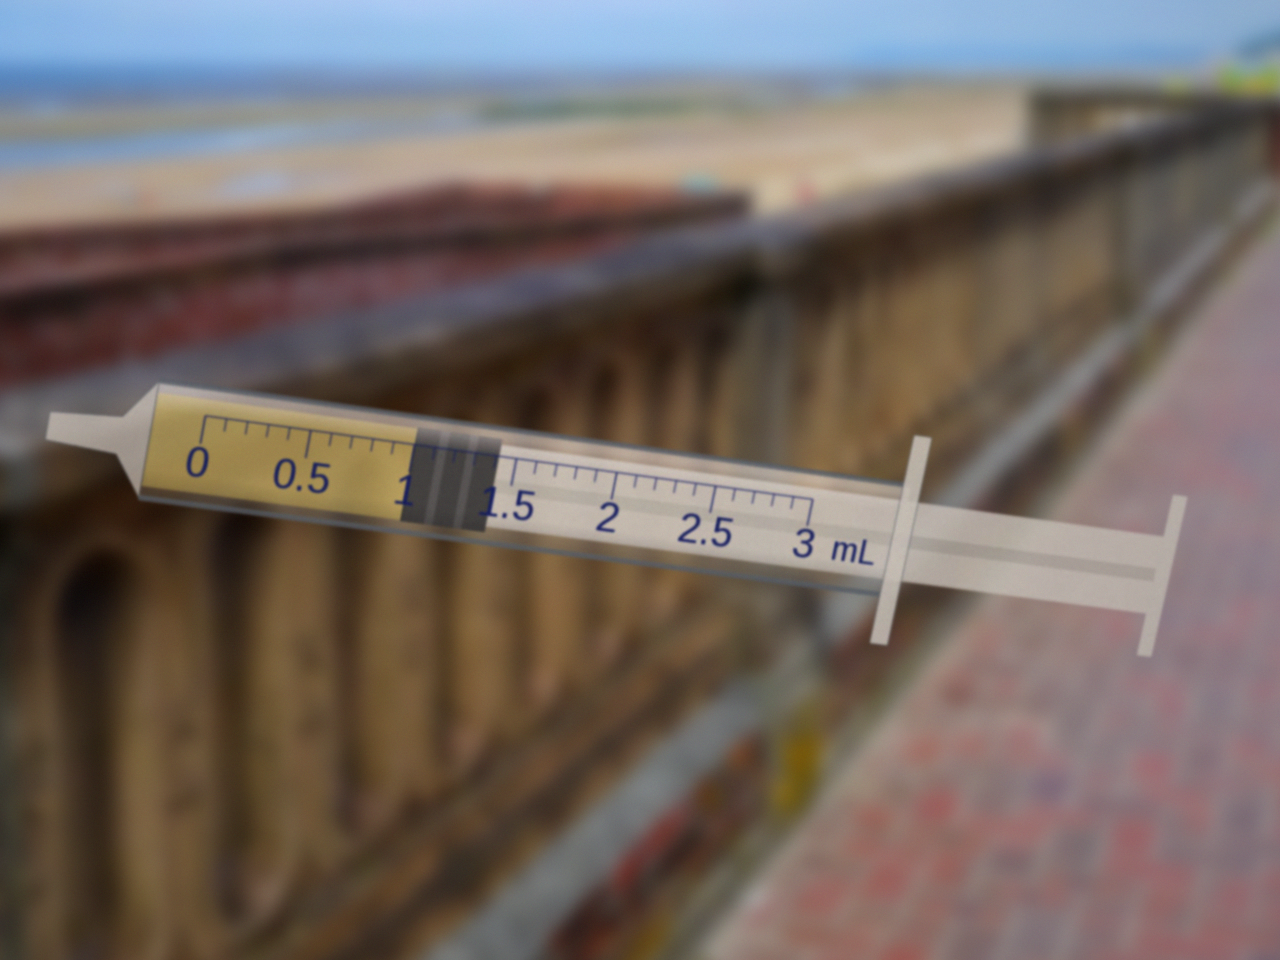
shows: value=1 unit=mL
